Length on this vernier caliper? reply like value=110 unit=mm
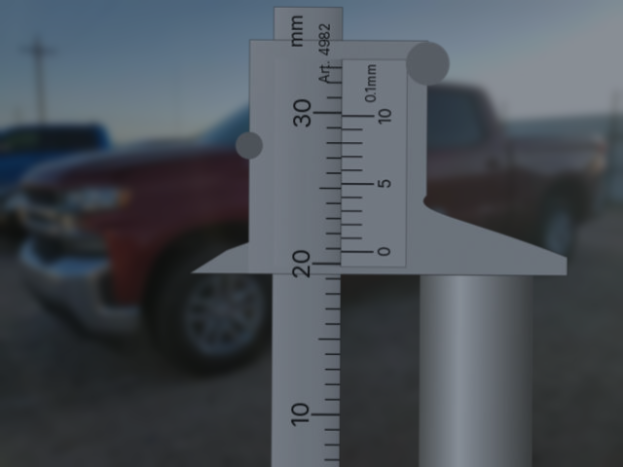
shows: value=20.8 unit=mm
